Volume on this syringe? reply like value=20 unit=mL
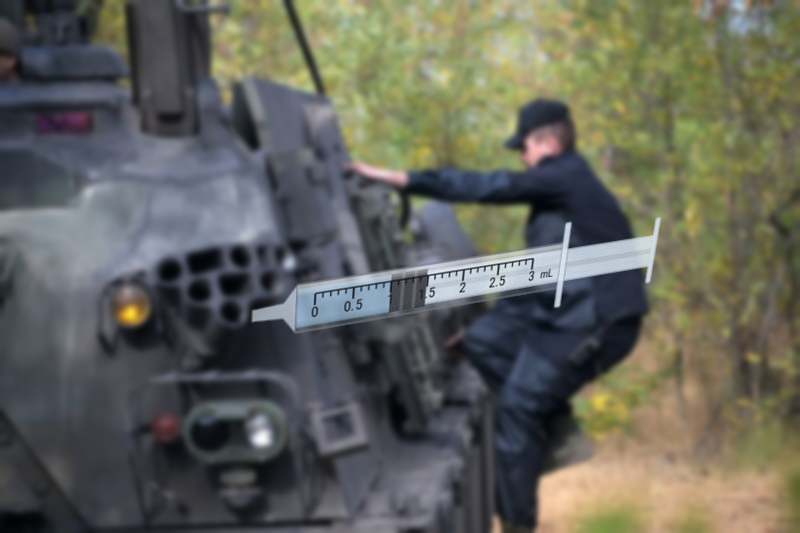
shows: value=1 unit=mL
